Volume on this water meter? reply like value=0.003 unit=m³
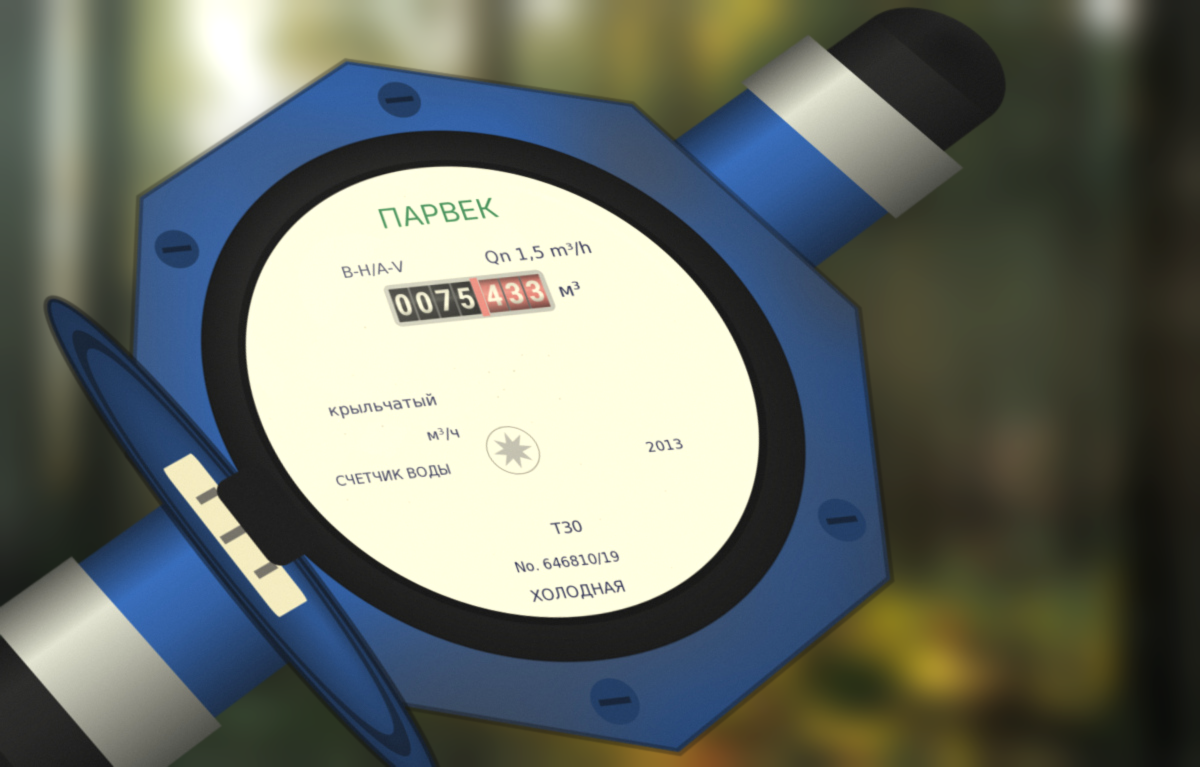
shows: value=75.433 unit=m³
